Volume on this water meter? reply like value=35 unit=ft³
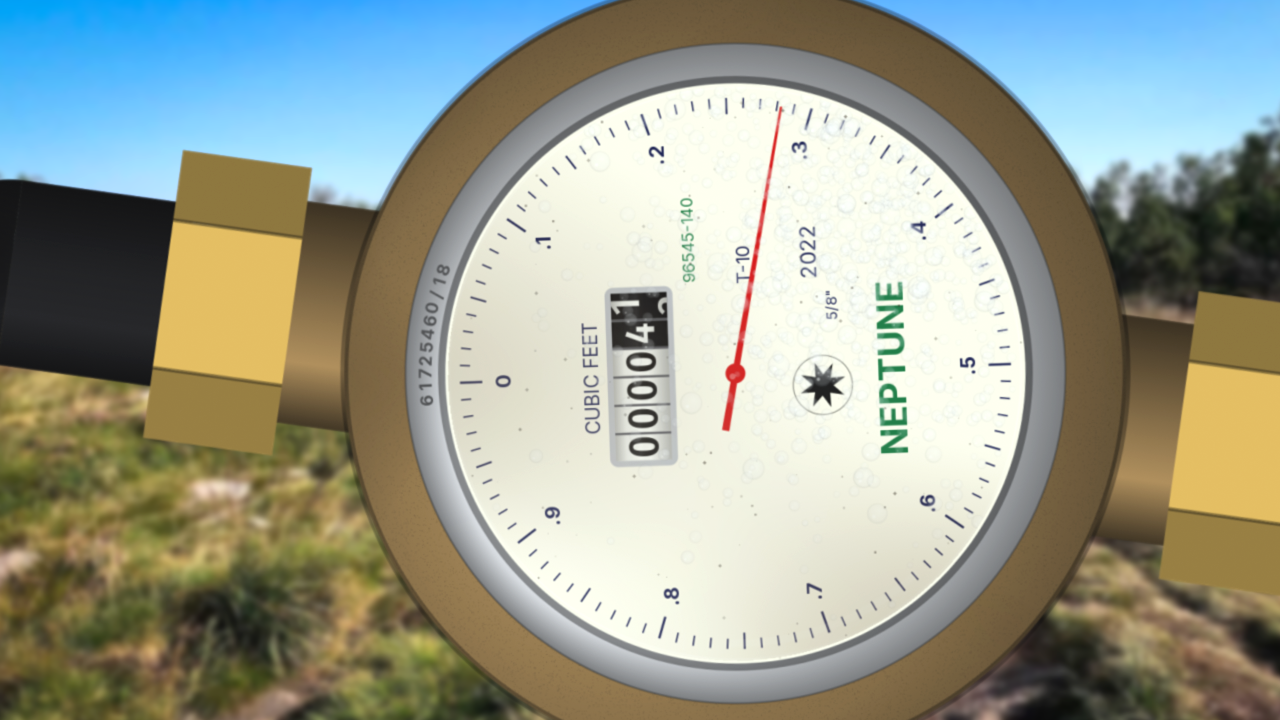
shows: value=41.28 unit=ft³
